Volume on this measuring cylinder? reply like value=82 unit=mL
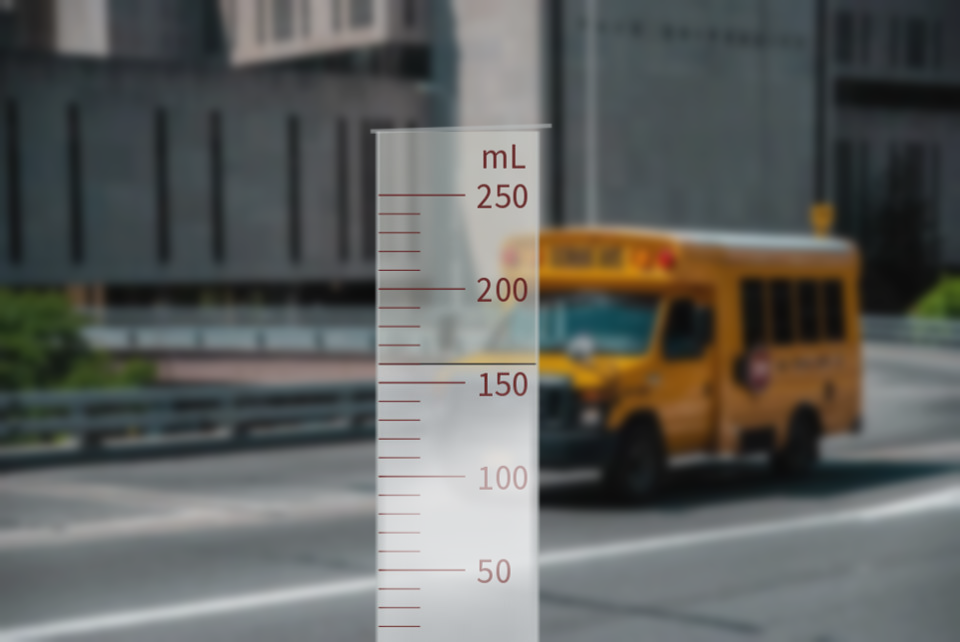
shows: value=160 unit=mL
